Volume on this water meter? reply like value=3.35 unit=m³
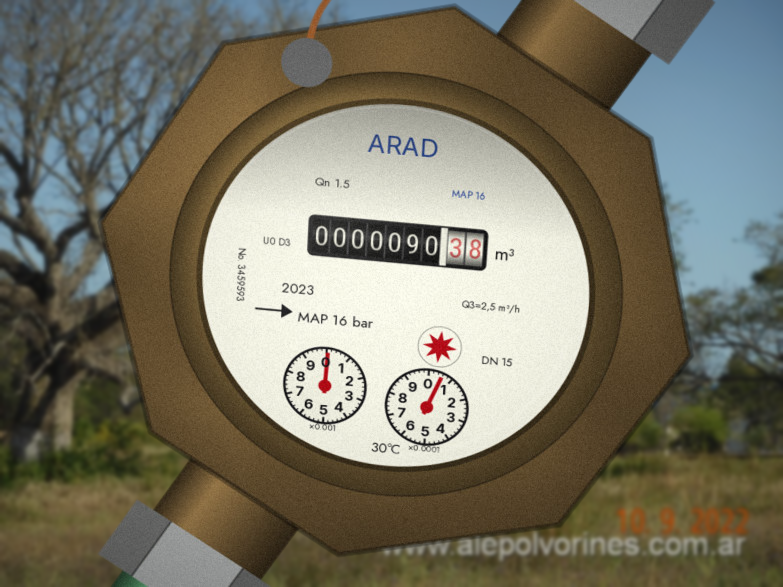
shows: value=90.3800 unit=m³
